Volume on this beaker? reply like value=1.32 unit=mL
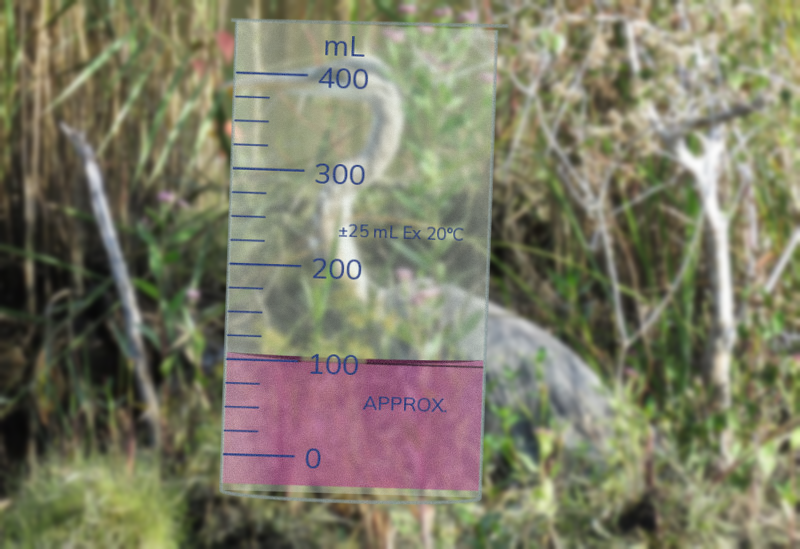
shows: value=100 unit=mL
